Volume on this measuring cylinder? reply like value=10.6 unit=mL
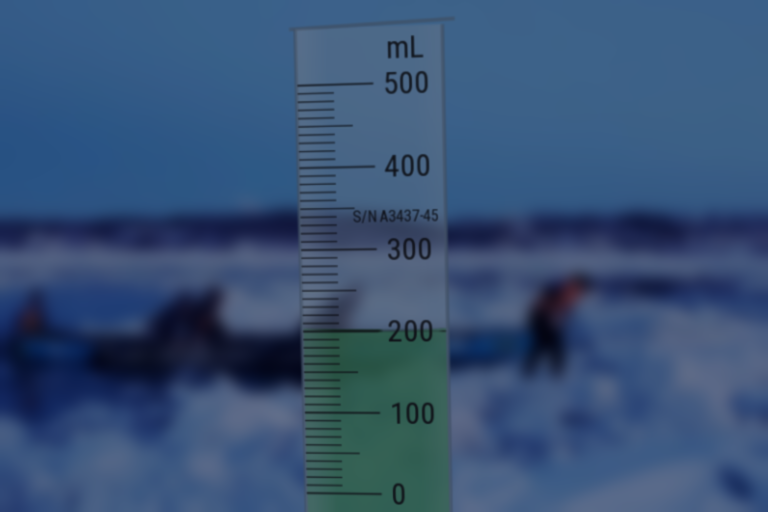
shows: value=200 unit=mL
